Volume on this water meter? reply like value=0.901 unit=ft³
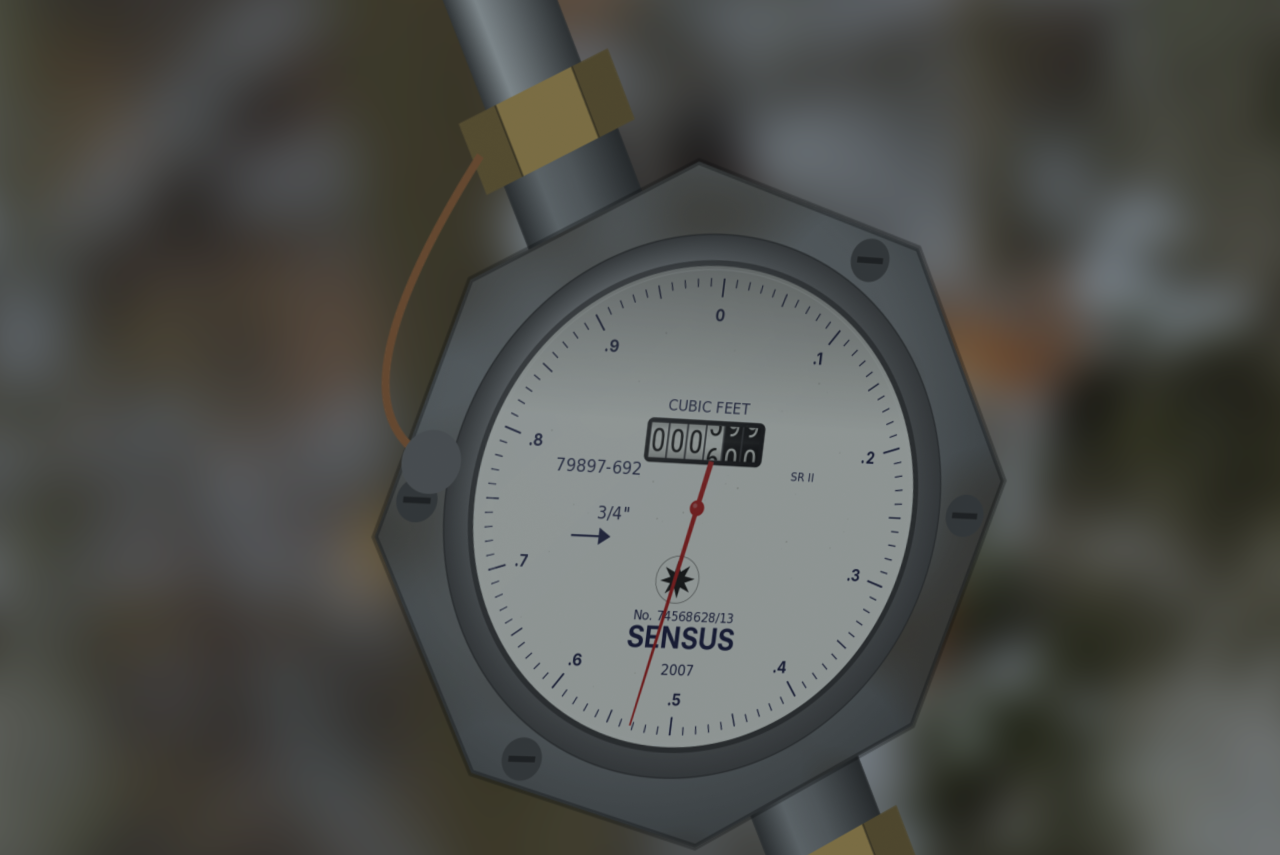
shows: value=599.53 unit=ft³
